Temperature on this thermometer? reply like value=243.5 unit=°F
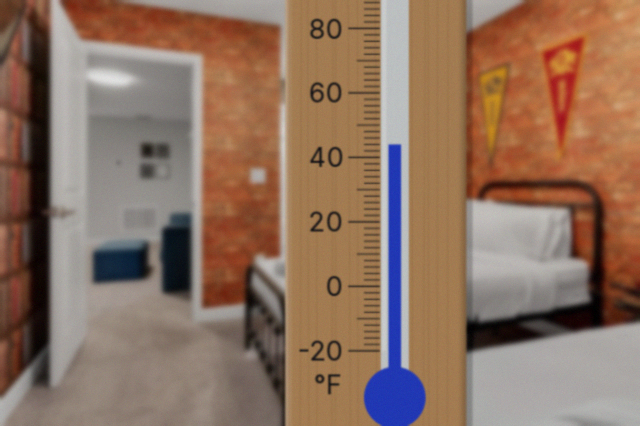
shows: value=44 unit=°F
